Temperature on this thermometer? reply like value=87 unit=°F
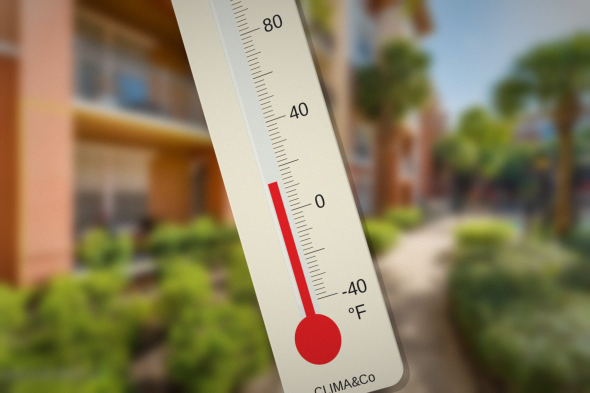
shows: value=14 unit=°F
